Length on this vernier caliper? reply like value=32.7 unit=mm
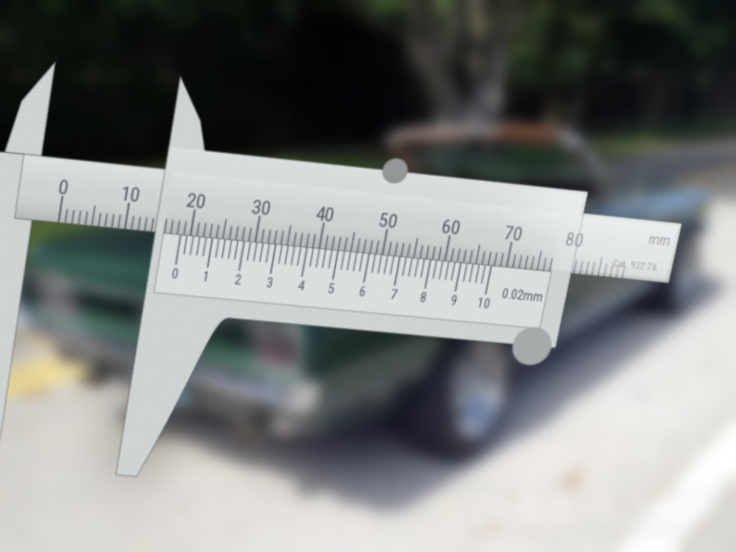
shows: value=18.5 unit=mm
